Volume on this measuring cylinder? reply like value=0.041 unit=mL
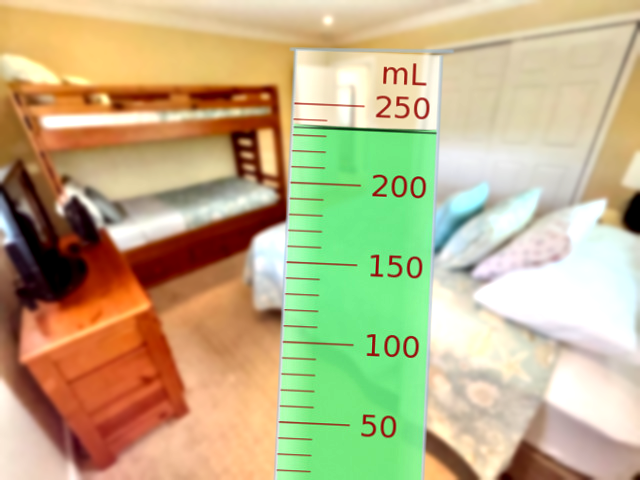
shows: value=235 unit=mL
